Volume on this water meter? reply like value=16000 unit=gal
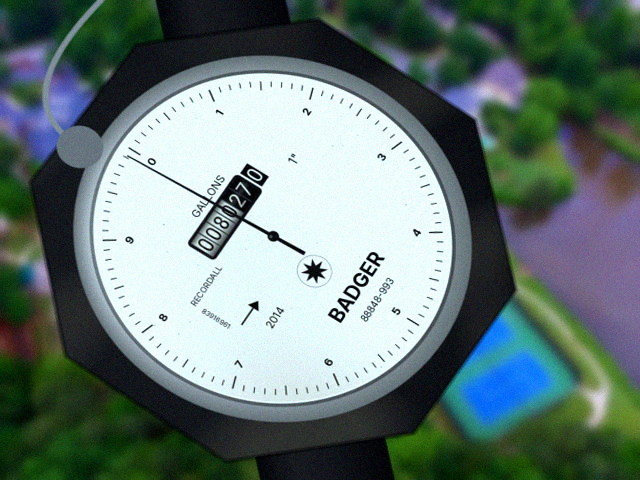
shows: value=80269.9 unit=gal
